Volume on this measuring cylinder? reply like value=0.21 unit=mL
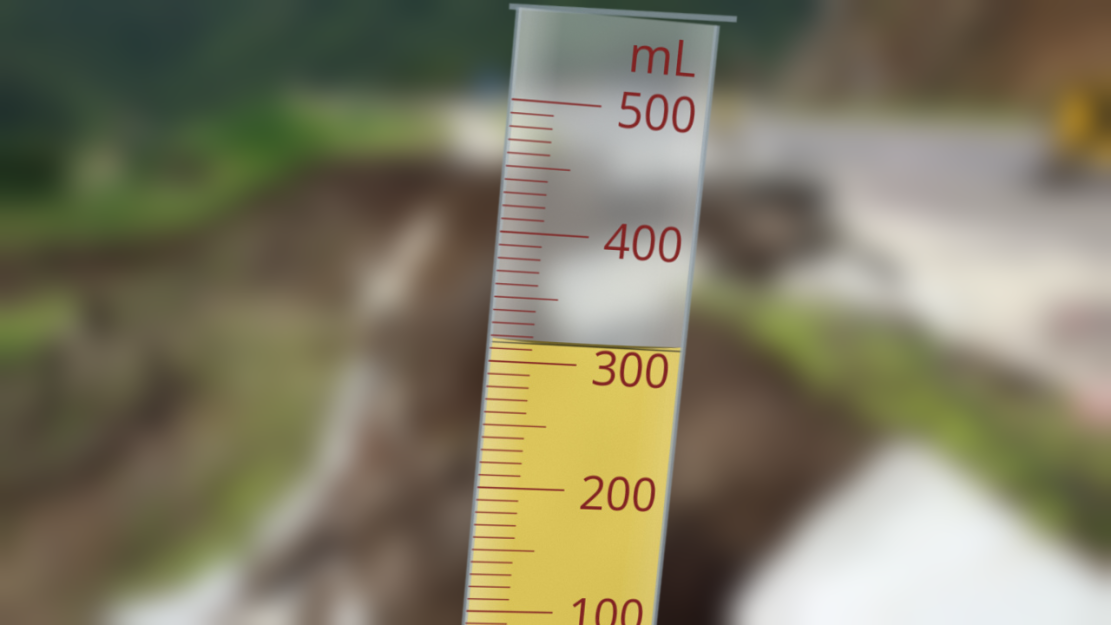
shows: value=315 unit=mL
